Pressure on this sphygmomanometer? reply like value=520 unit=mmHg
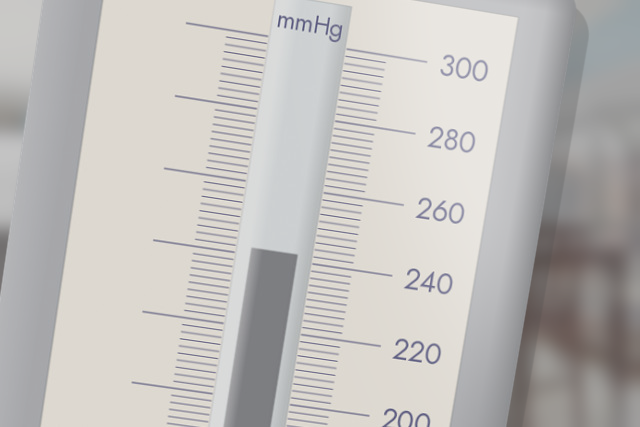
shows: value=242 unit=mmHg
